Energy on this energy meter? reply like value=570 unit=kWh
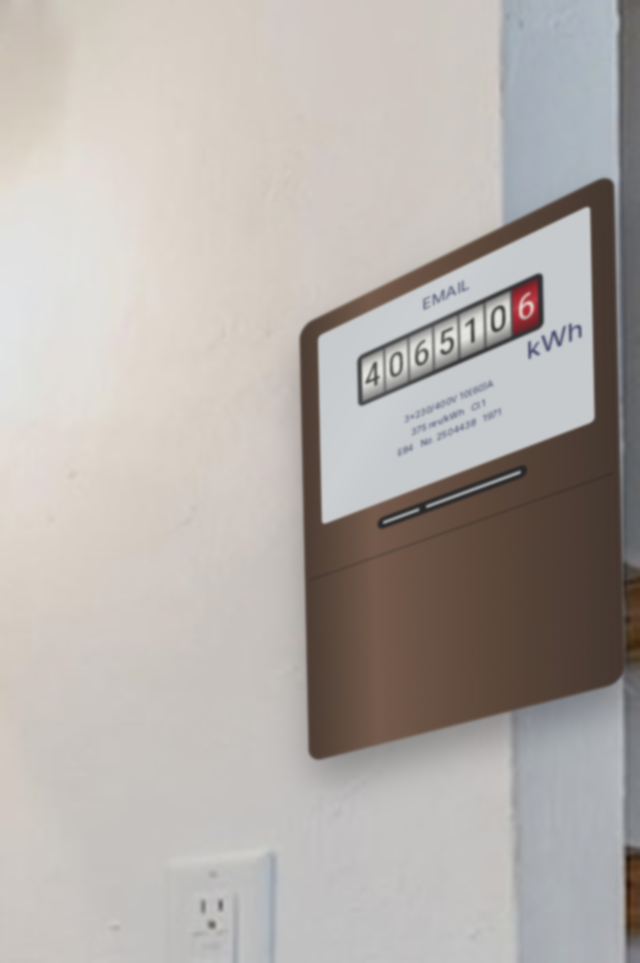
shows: value=406510.6 unit=kWh
